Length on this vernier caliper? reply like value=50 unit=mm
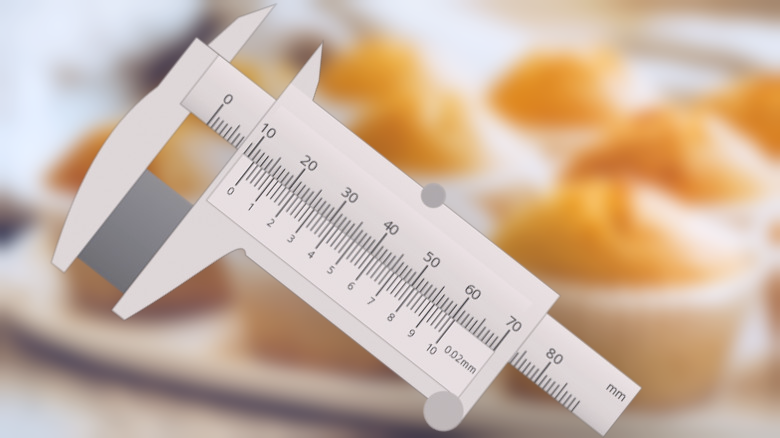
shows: value=11.5 unit=mm
